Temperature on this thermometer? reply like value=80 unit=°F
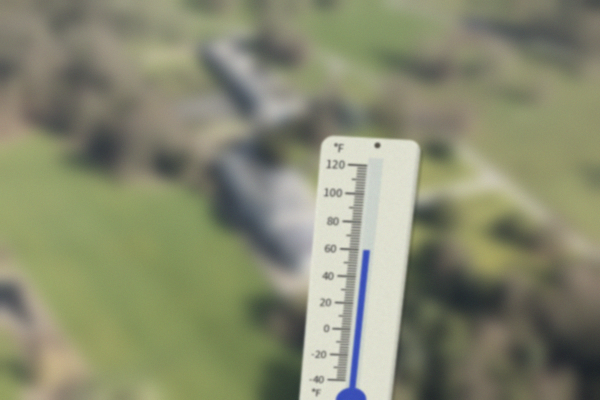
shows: value=60 unit=°F
